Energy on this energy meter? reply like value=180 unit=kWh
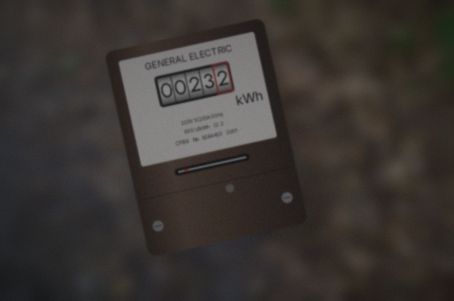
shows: value=23.2 unit=kWh
